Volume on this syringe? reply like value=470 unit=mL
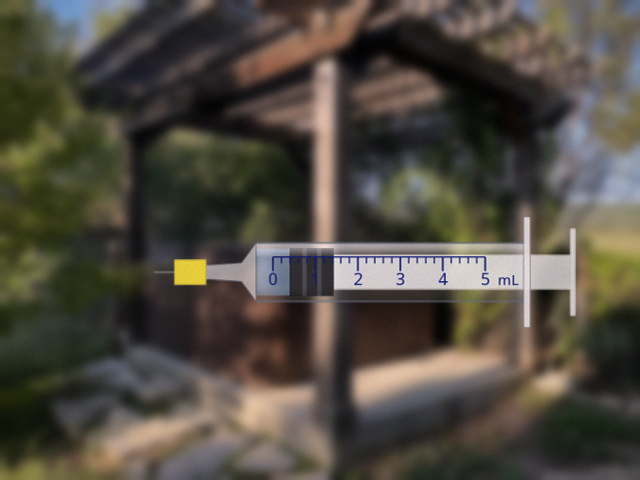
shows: value=0.4 unit=mL
